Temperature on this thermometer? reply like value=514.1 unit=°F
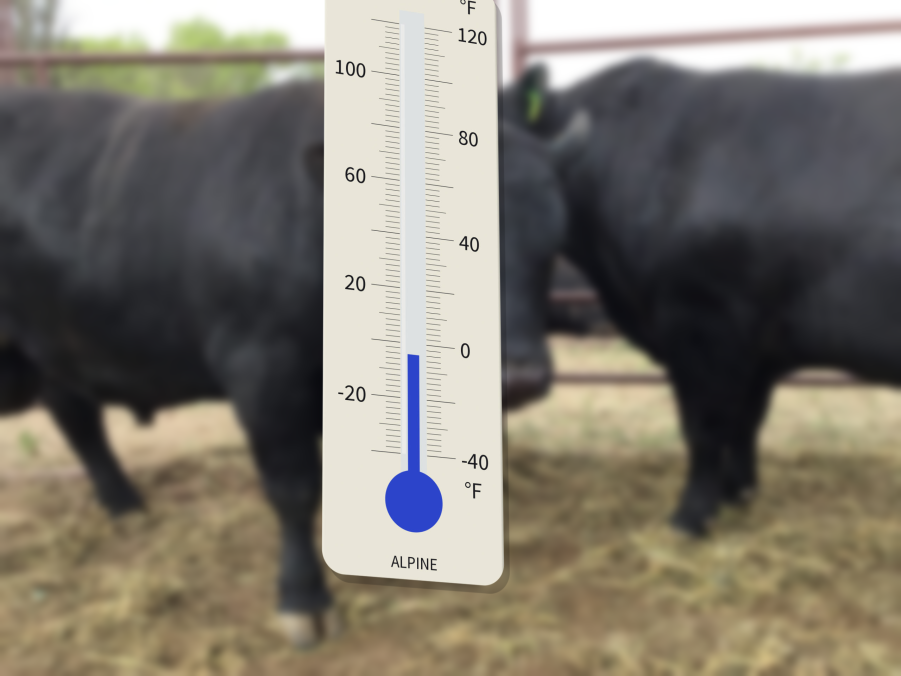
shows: value=-4 unit=°F
